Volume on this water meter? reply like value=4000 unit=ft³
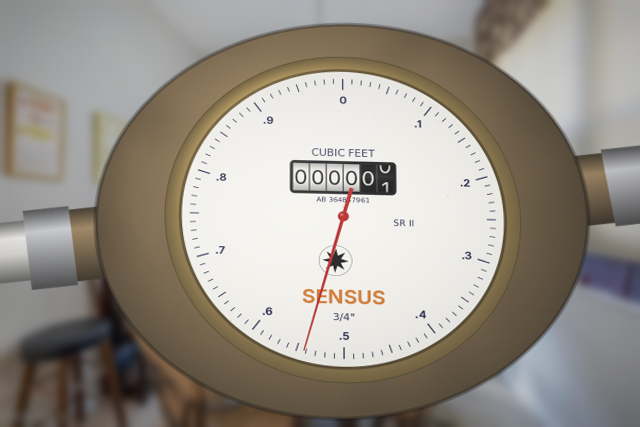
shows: value=0.54 unit=ft³
